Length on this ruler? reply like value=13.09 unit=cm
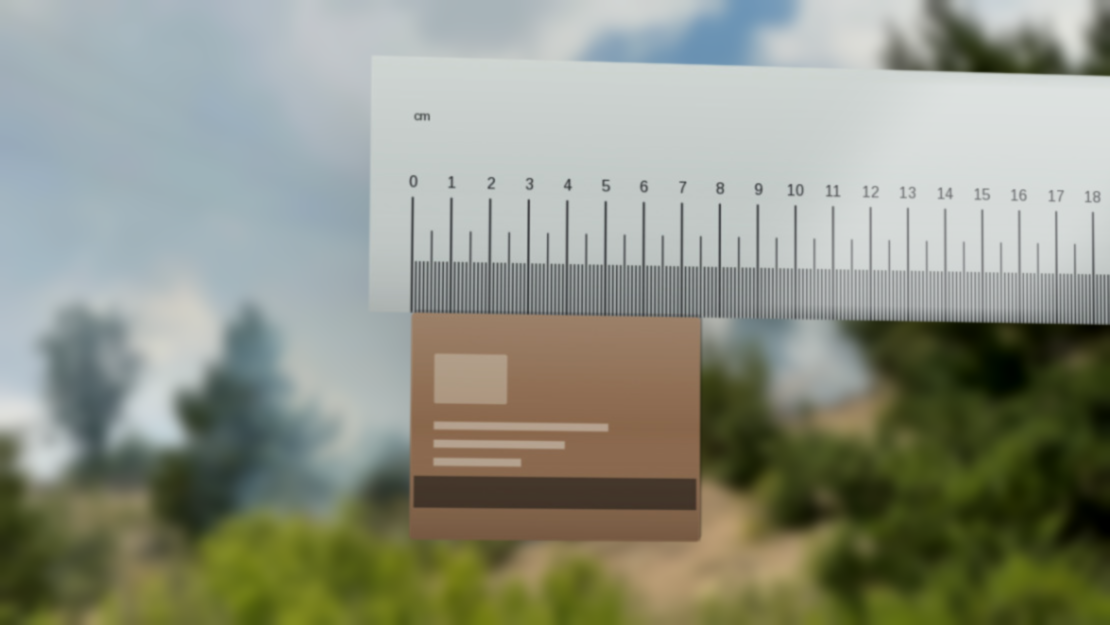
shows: value=7.5 unit=cm
